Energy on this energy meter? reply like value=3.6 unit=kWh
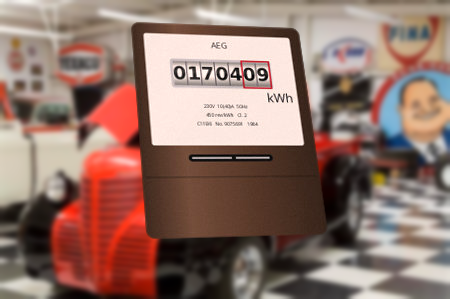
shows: value=1704.09 unit=kWh
